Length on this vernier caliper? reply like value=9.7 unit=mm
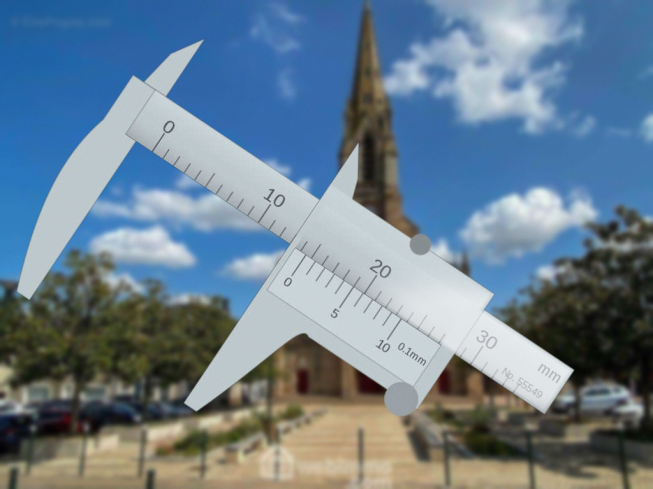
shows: value=14.5 unit=mm
